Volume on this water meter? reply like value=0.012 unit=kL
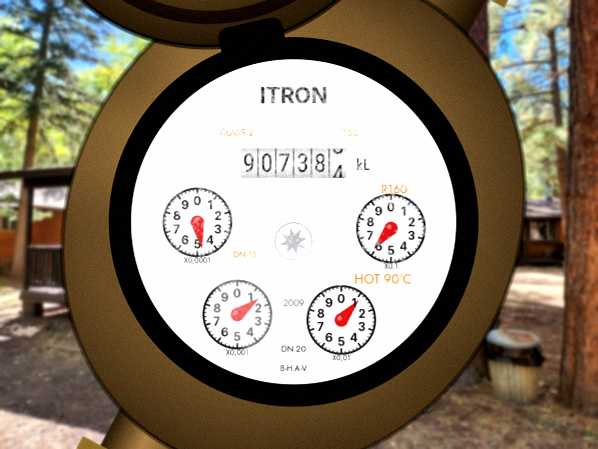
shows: value=907383.6114 unit=kL
